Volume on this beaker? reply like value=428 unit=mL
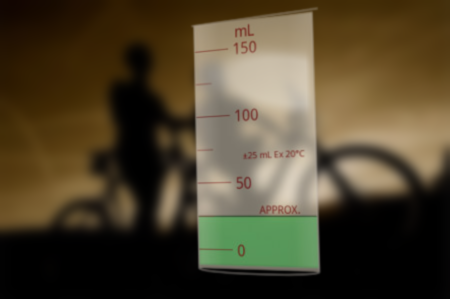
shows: value=25 unit=mL
